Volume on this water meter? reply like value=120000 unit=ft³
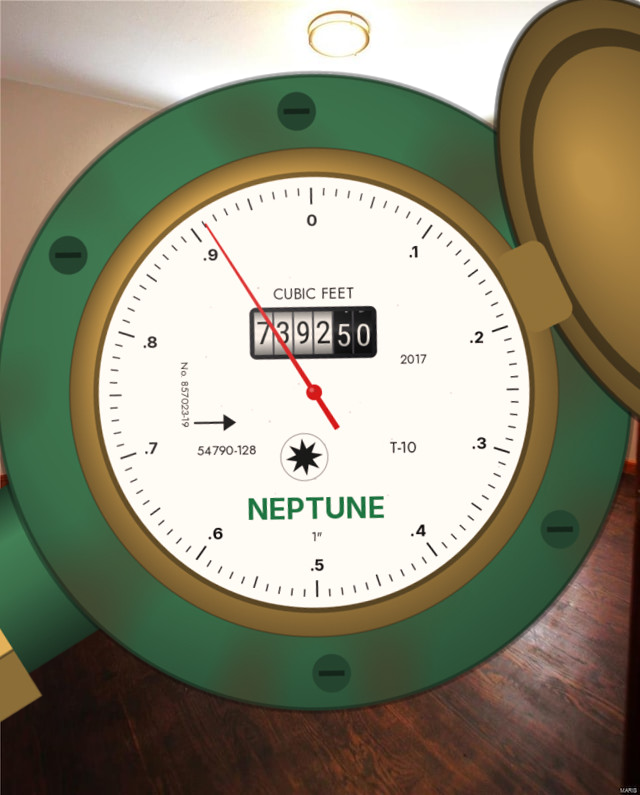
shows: value=739249.91 unit=ft³
